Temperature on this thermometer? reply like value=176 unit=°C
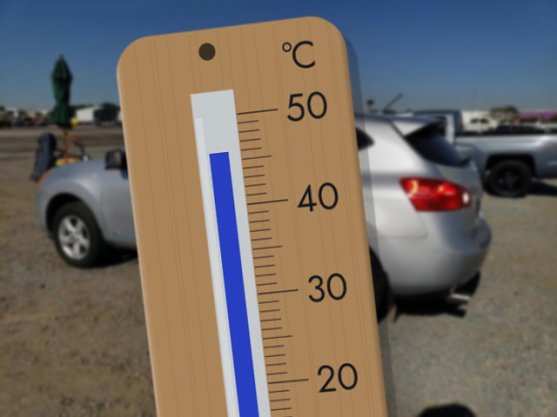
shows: value=46 unit=°C
